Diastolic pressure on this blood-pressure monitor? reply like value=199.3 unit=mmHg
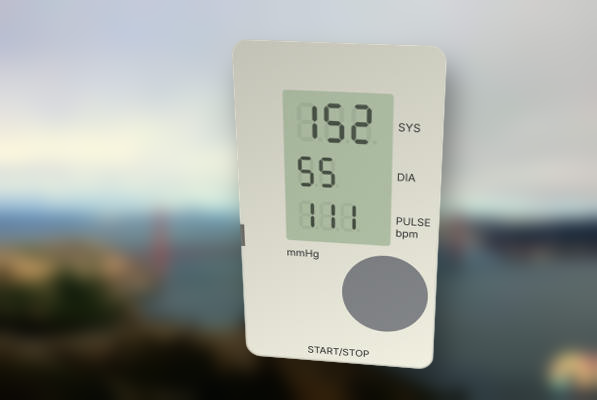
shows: value=55 unit=mmHg
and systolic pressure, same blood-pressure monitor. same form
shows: value=152 unit=mmHg
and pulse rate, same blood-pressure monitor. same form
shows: value=111 unit=bpm
